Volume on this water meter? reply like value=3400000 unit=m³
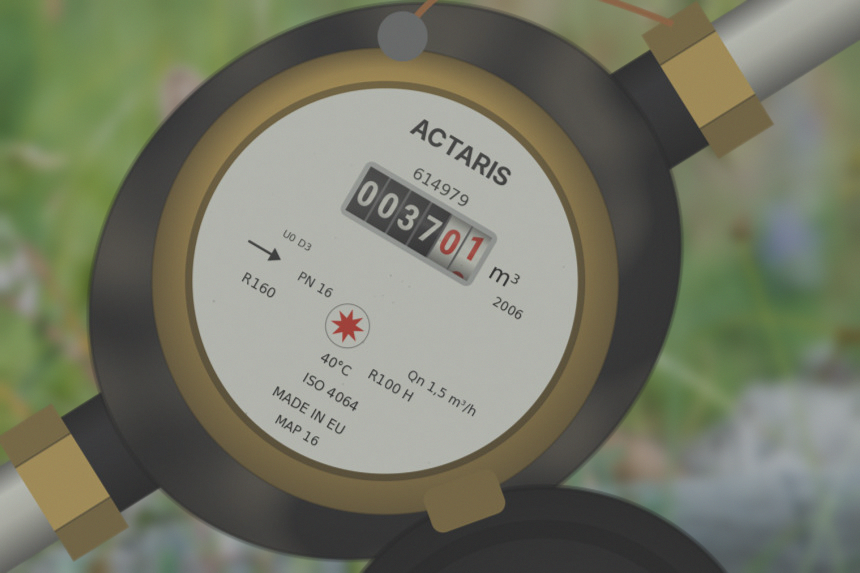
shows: value=37.01 unit=m³
